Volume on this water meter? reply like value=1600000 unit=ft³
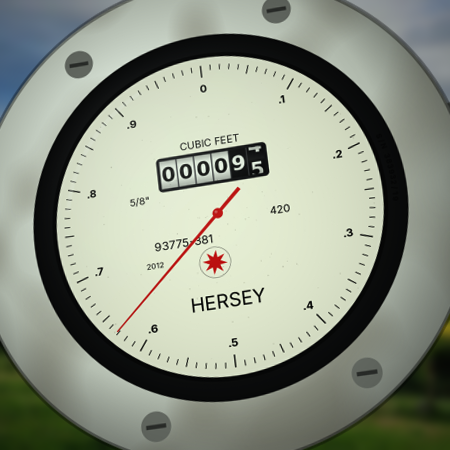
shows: value=94.63 unit=ft³
